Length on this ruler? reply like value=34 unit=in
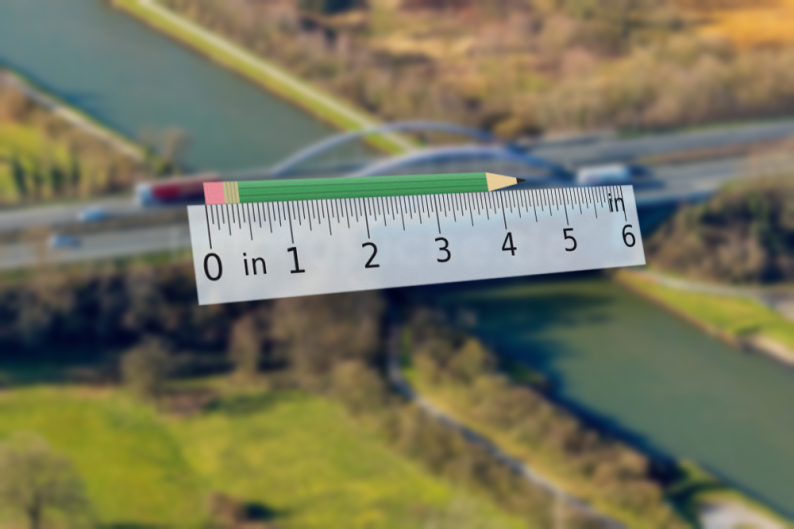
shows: value=4.4375 unit=in
